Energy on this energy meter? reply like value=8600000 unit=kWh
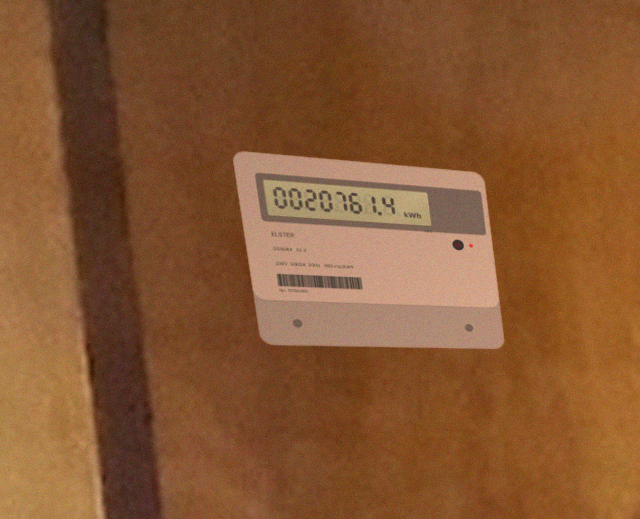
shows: value=20761.4 unit=kWh
